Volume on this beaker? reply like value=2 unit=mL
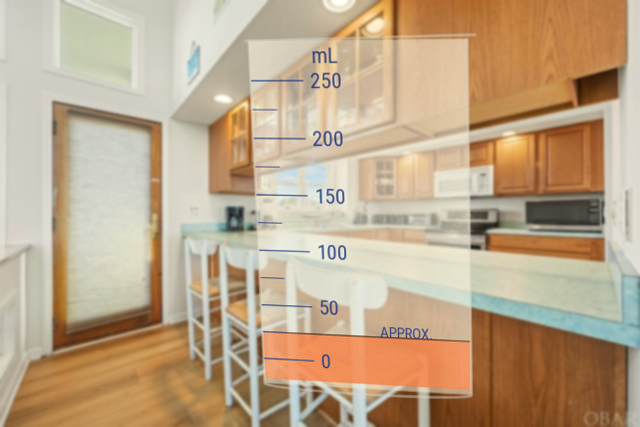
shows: value=25 unit=mL
